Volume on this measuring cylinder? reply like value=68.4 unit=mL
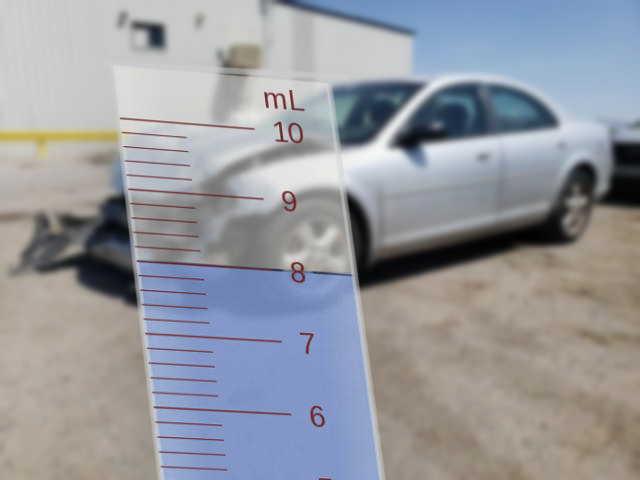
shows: value=8 unit=mL
